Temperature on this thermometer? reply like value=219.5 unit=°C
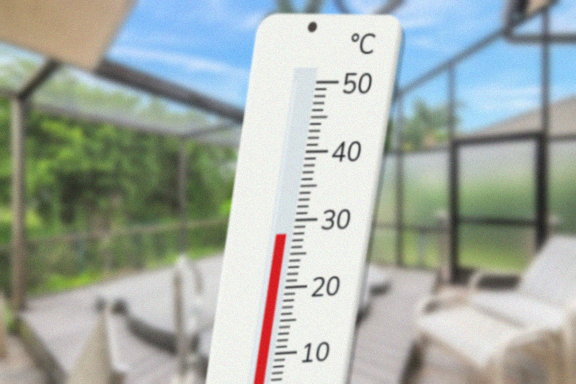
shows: value=28 unit=°C
